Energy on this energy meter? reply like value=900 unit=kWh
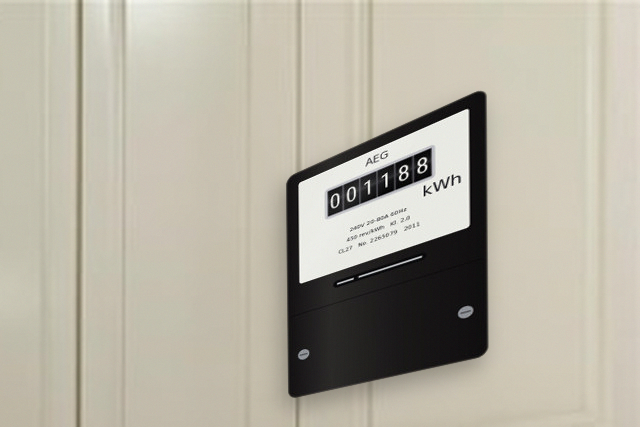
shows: value=1188 unit=kWh
